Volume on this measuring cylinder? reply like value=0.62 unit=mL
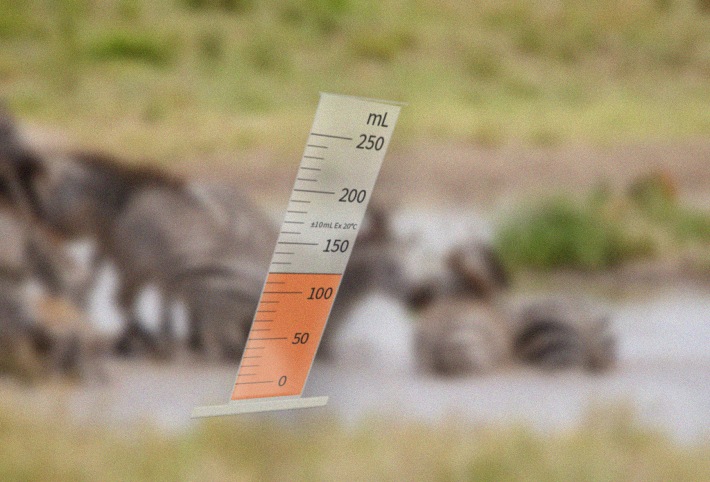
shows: value=120 unit=mL
